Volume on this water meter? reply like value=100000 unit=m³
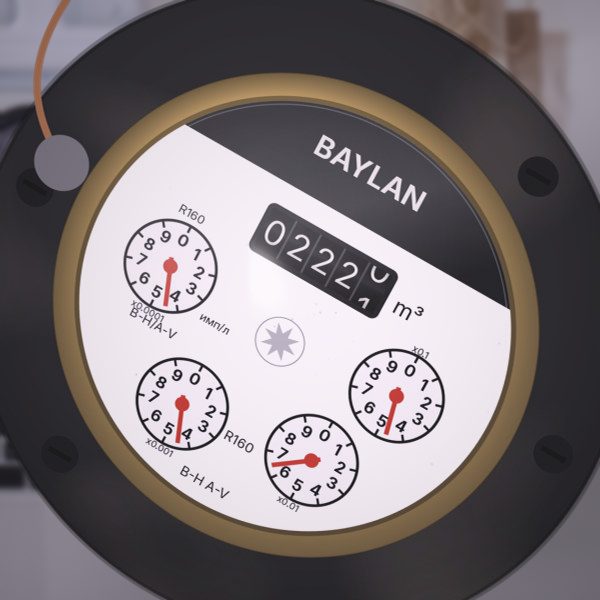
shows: value=2220.4644 unit=m³
